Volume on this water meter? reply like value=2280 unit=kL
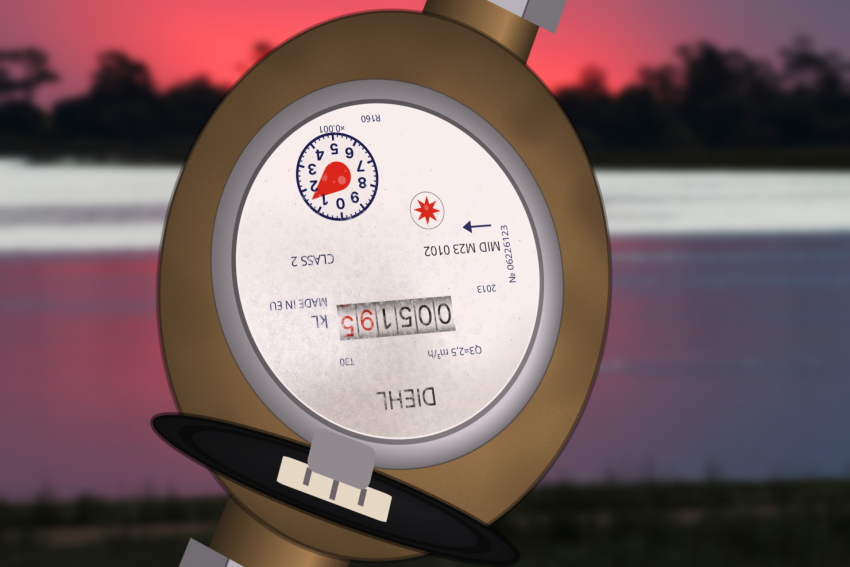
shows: value=51.951 unit=kL
